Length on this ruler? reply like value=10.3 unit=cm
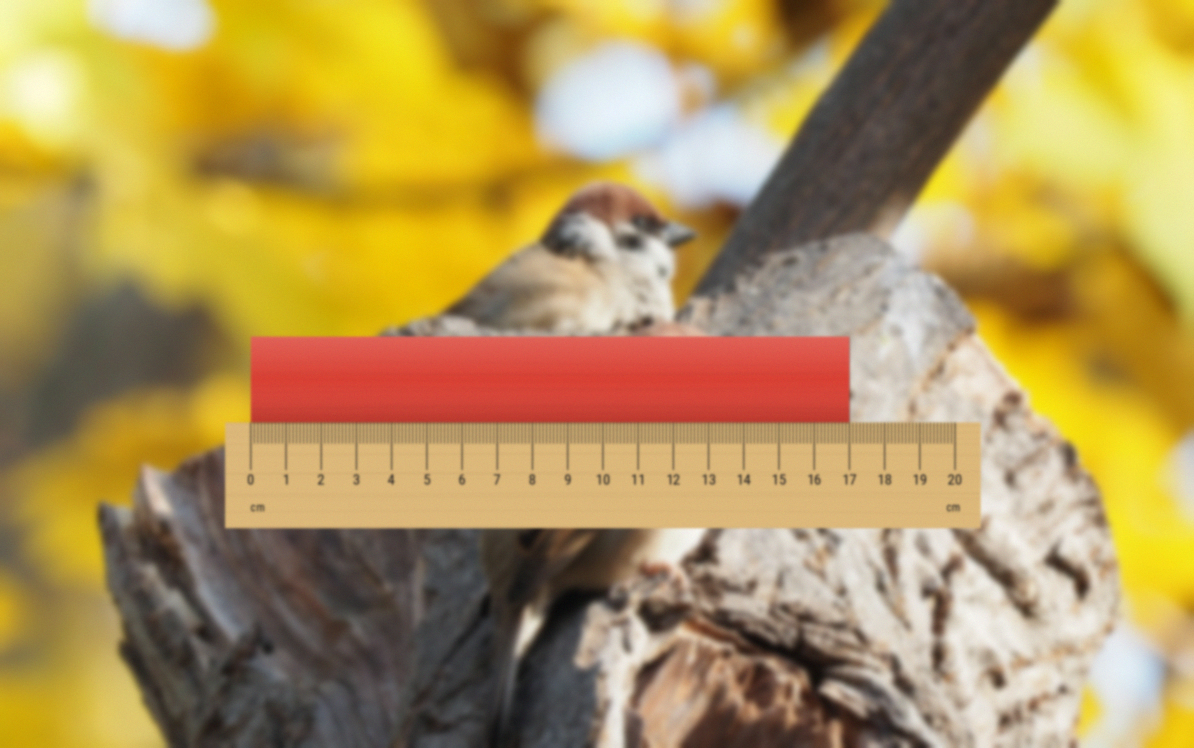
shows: value=17 unit=cm
